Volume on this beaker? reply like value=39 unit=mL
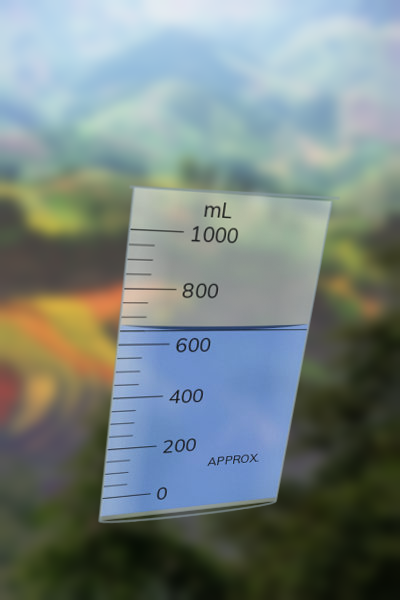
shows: value=650 unit=mL
